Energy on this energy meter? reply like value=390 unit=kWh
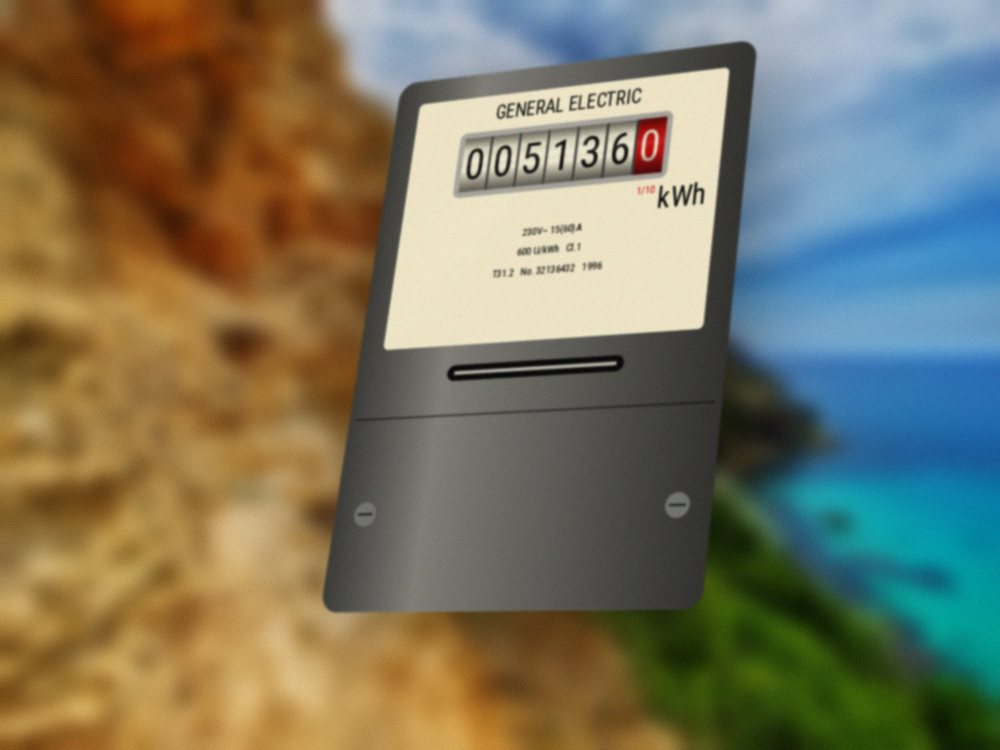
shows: value=5136.0 unit=kWh
